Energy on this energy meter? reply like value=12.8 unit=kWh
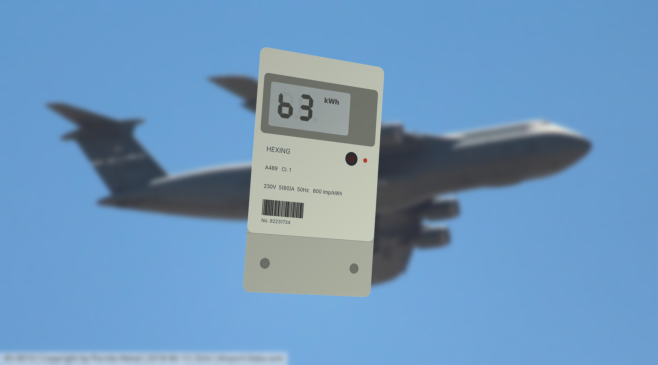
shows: value=63 unit=kWh
